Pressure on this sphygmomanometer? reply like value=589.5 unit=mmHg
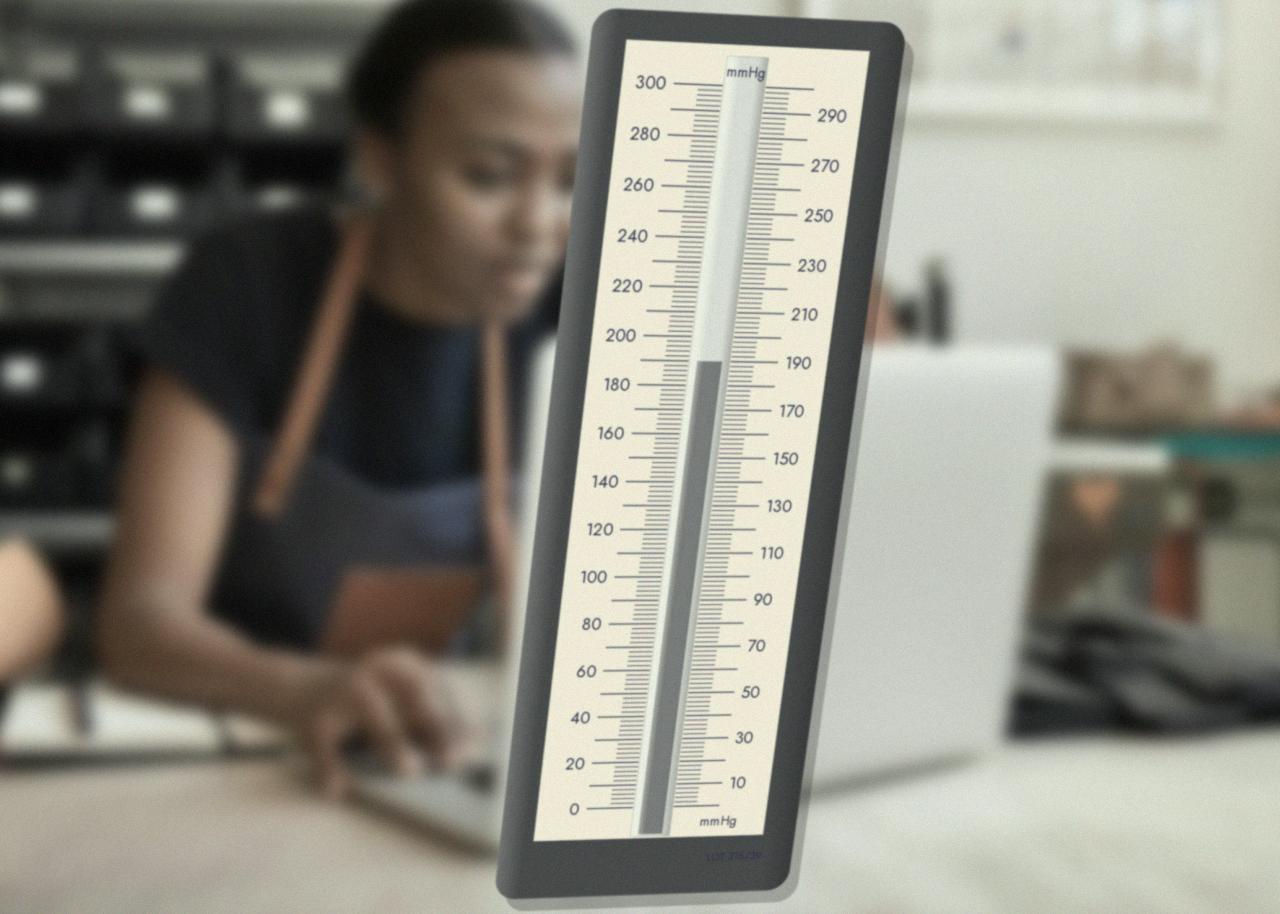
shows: value=190 unit=mmHg
